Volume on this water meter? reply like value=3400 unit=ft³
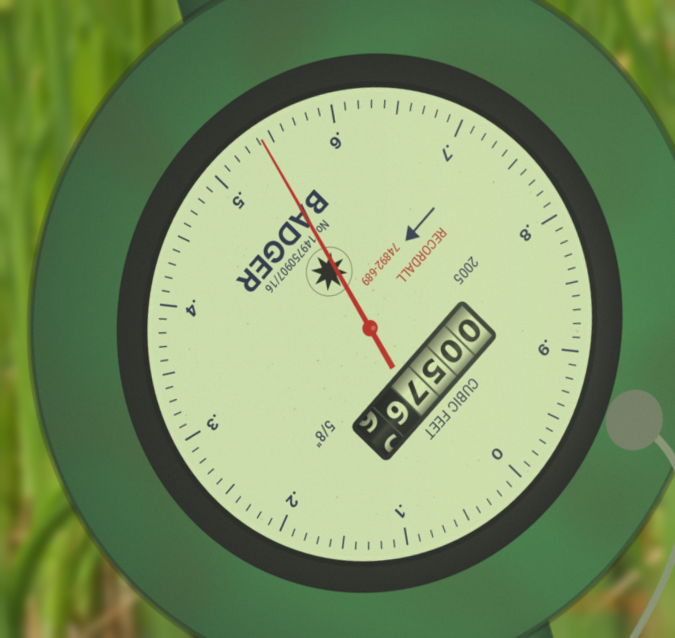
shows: value=5765.54 unit=ft³
